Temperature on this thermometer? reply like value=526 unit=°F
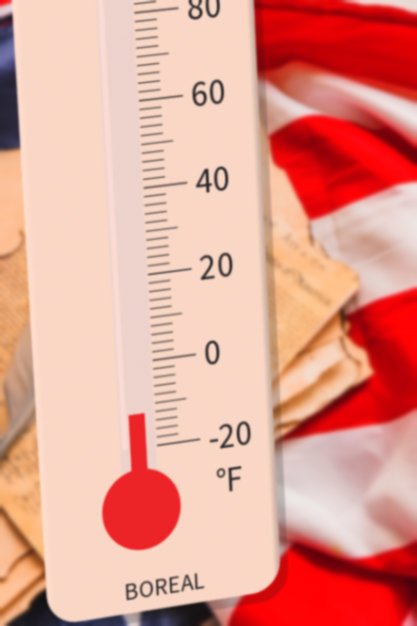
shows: value=-12 unit=°F
